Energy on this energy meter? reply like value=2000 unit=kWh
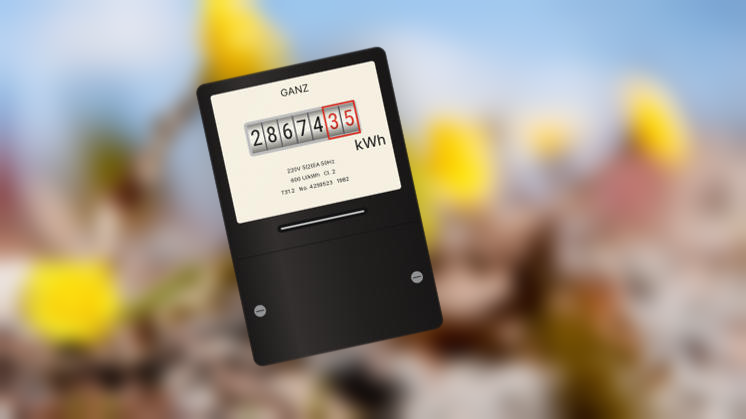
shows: value=28674.35 unit=kWh
